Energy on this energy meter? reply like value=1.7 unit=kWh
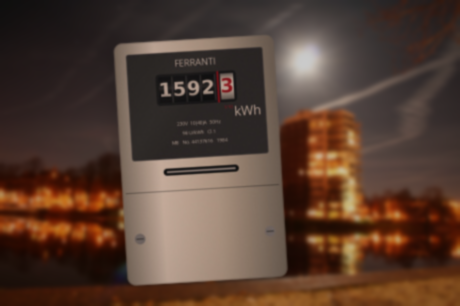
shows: value=1592.3 unit=kWh
